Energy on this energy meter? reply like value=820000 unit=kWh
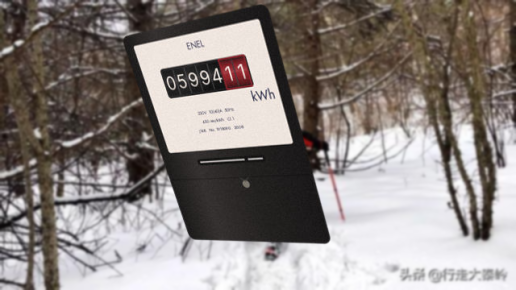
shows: value=5994.11 unit=kWh
